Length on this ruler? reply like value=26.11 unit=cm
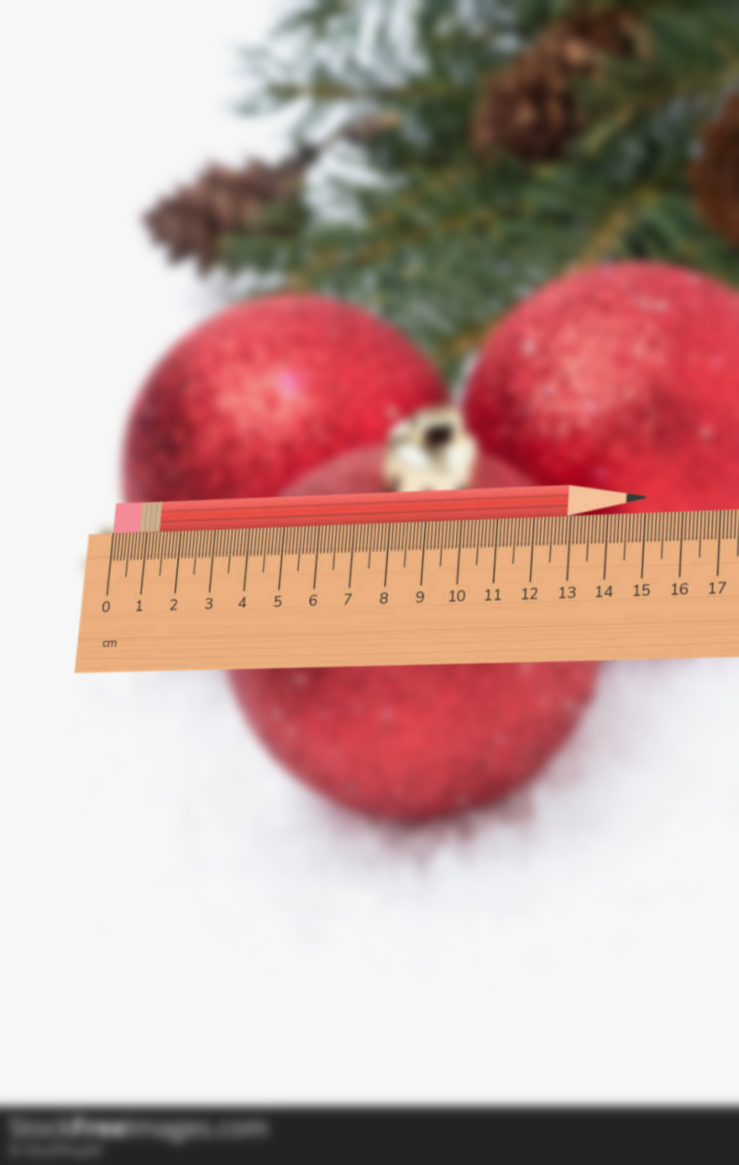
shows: value=15 unit=cm
